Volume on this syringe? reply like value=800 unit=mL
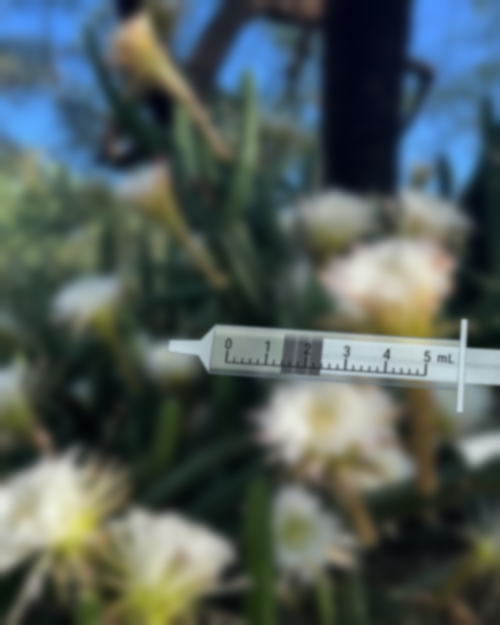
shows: value=1.4 unit=mL
